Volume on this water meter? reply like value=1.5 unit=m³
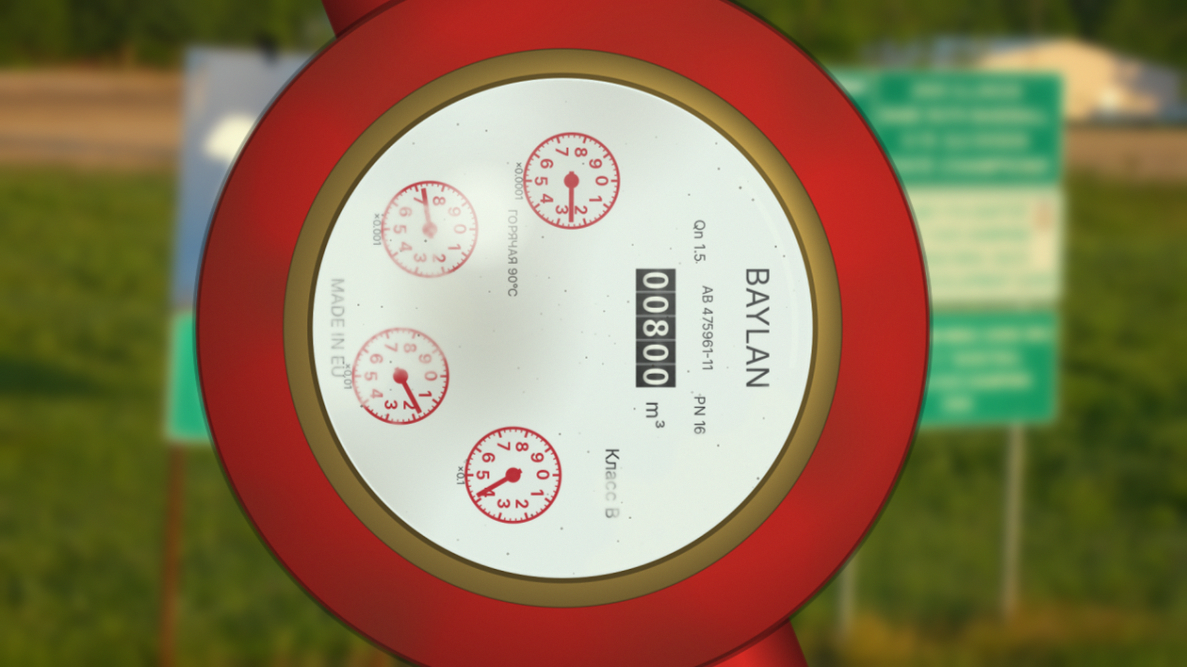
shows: value=800.4172 unit=m³
